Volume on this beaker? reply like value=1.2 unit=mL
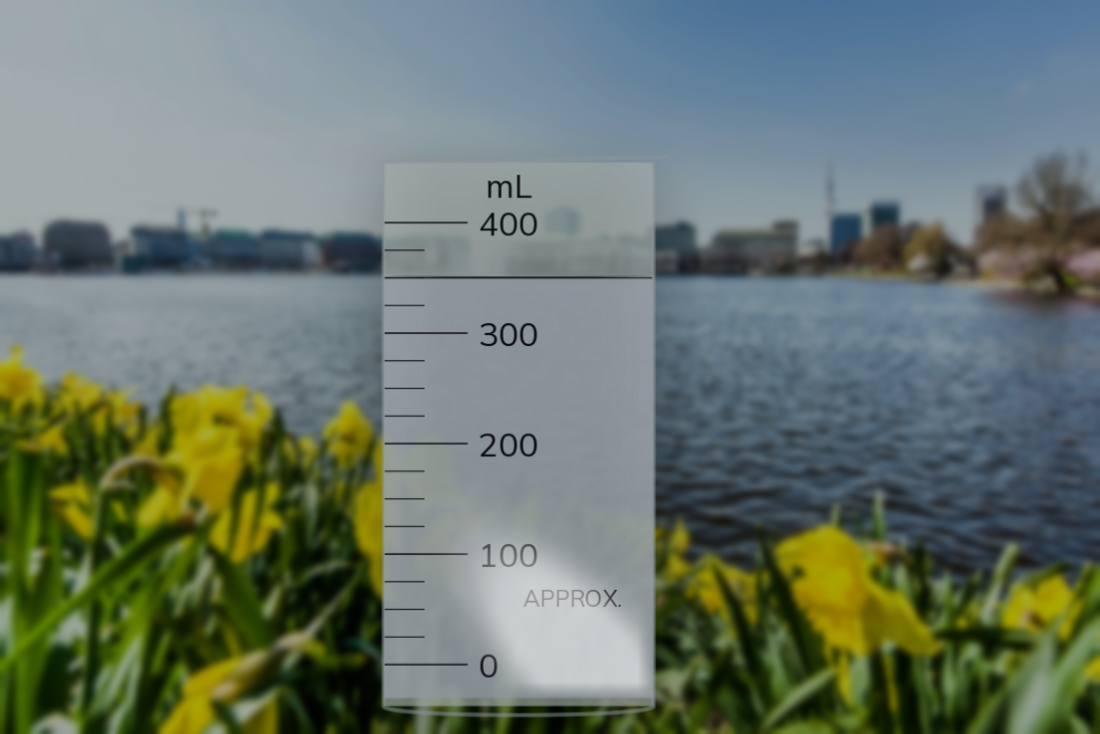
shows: value=350 unit=mL
